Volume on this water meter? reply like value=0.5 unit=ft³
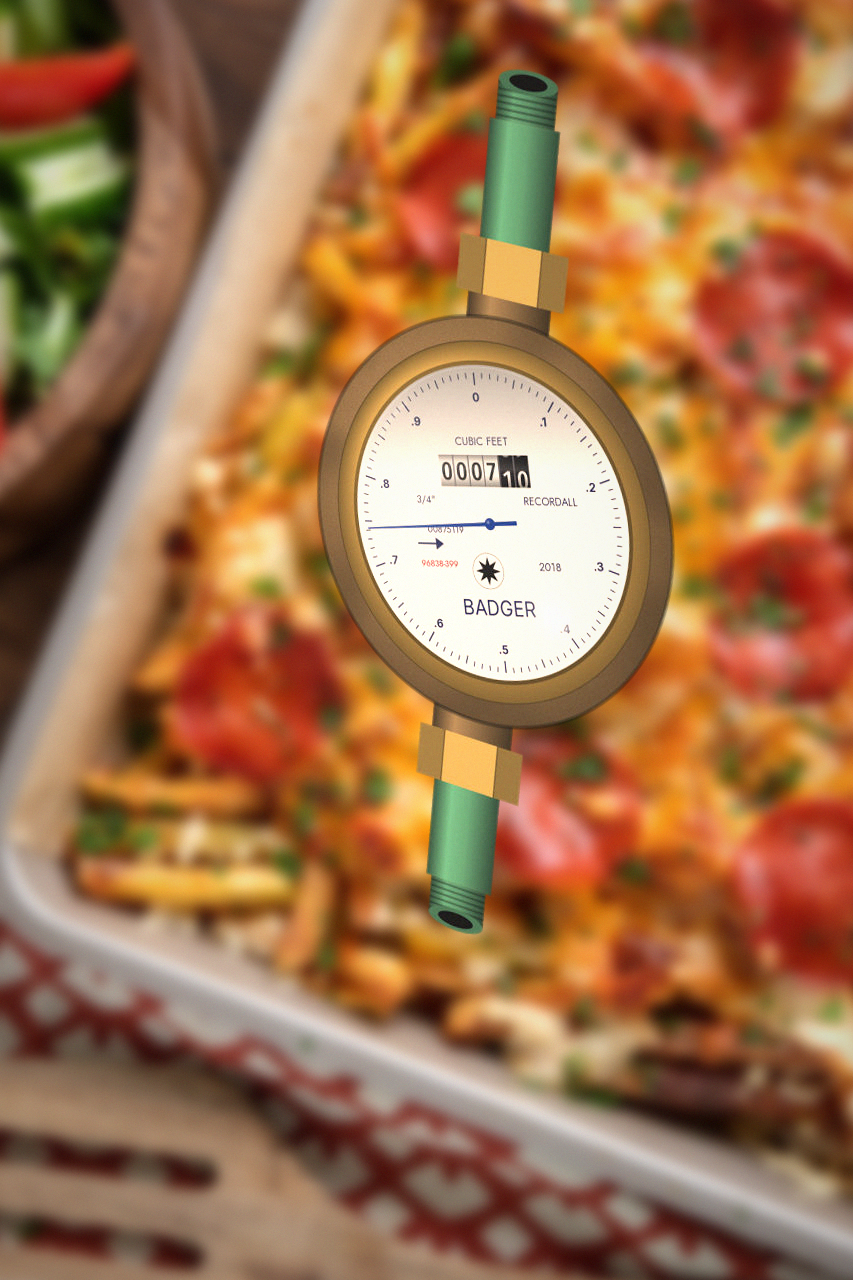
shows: value=709.74 unit=ft³
